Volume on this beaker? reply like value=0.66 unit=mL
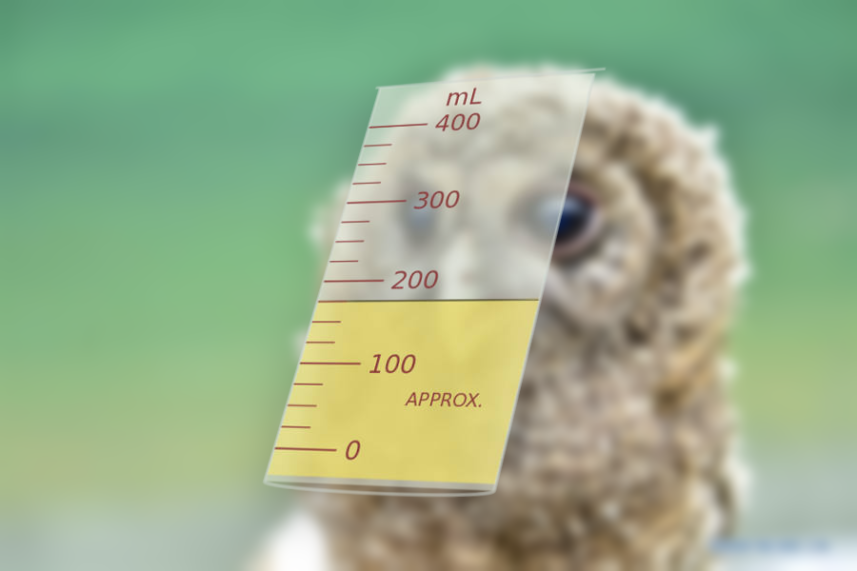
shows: value=175 unit=mL
